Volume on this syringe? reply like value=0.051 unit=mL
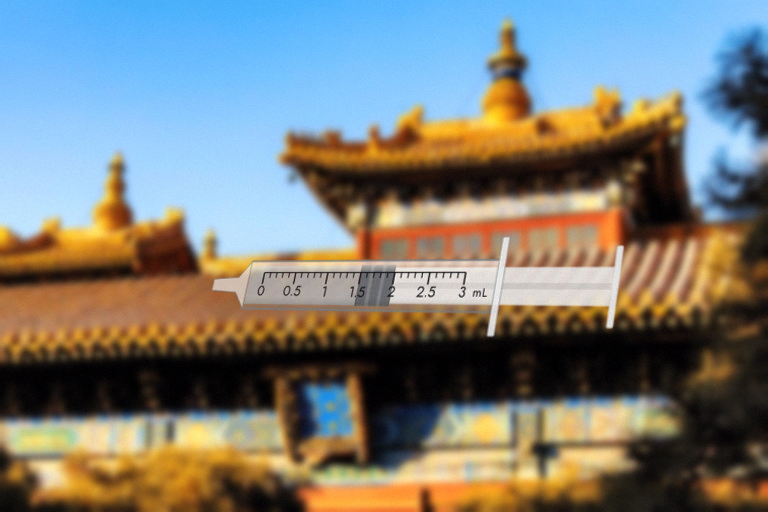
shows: value=1.5 unit=mL
